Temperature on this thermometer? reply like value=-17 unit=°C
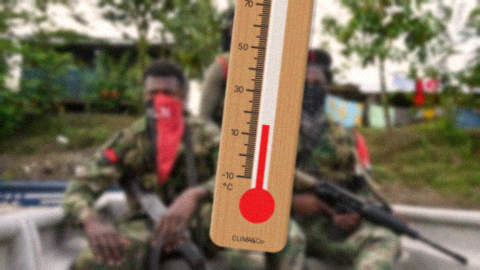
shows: value=15 unit=°C
